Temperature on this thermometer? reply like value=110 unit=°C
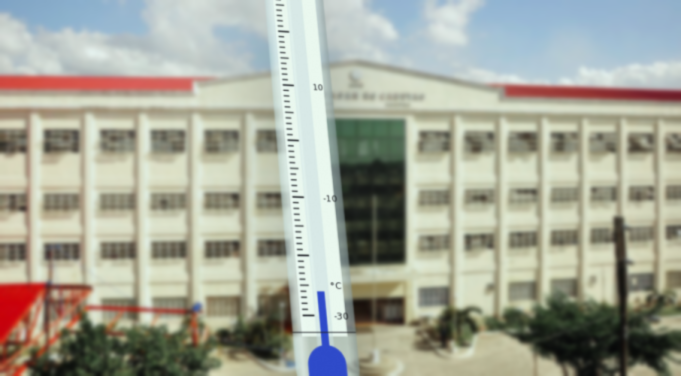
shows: value=-26 unit=°C
